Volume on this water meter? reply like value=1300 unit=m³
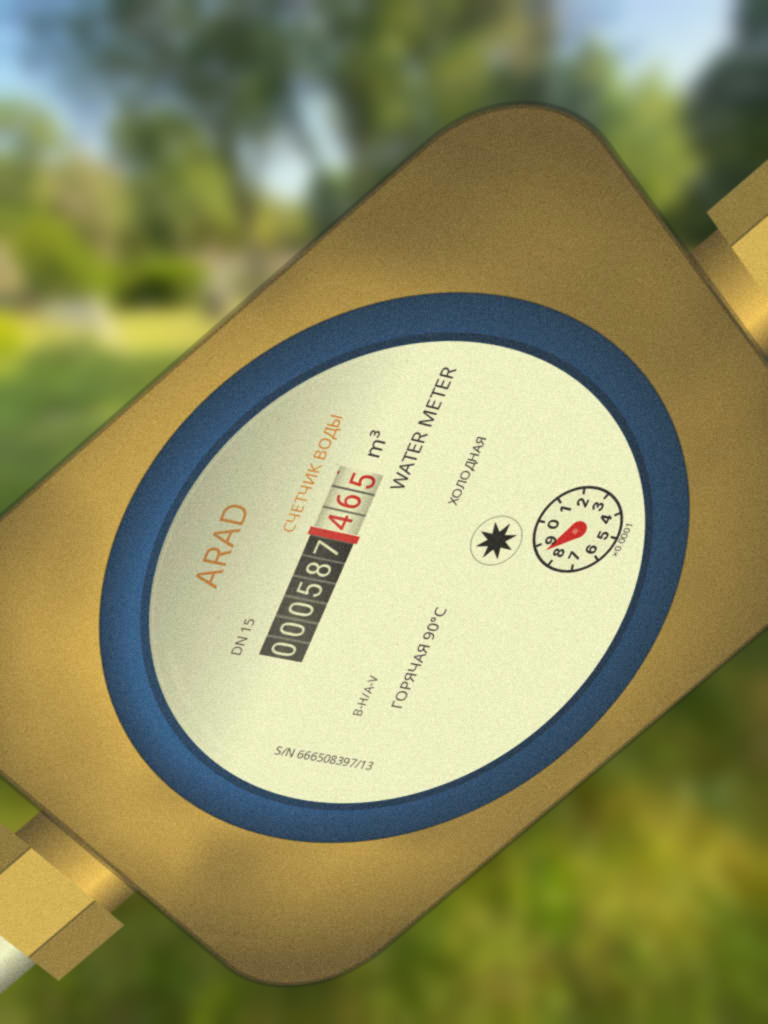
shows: value=587.4648 unit=m³
